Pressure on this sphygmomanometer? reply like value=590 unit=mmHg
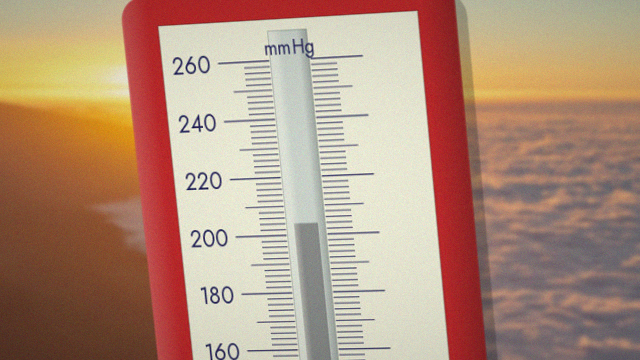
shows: value=204 unit=mmHg
